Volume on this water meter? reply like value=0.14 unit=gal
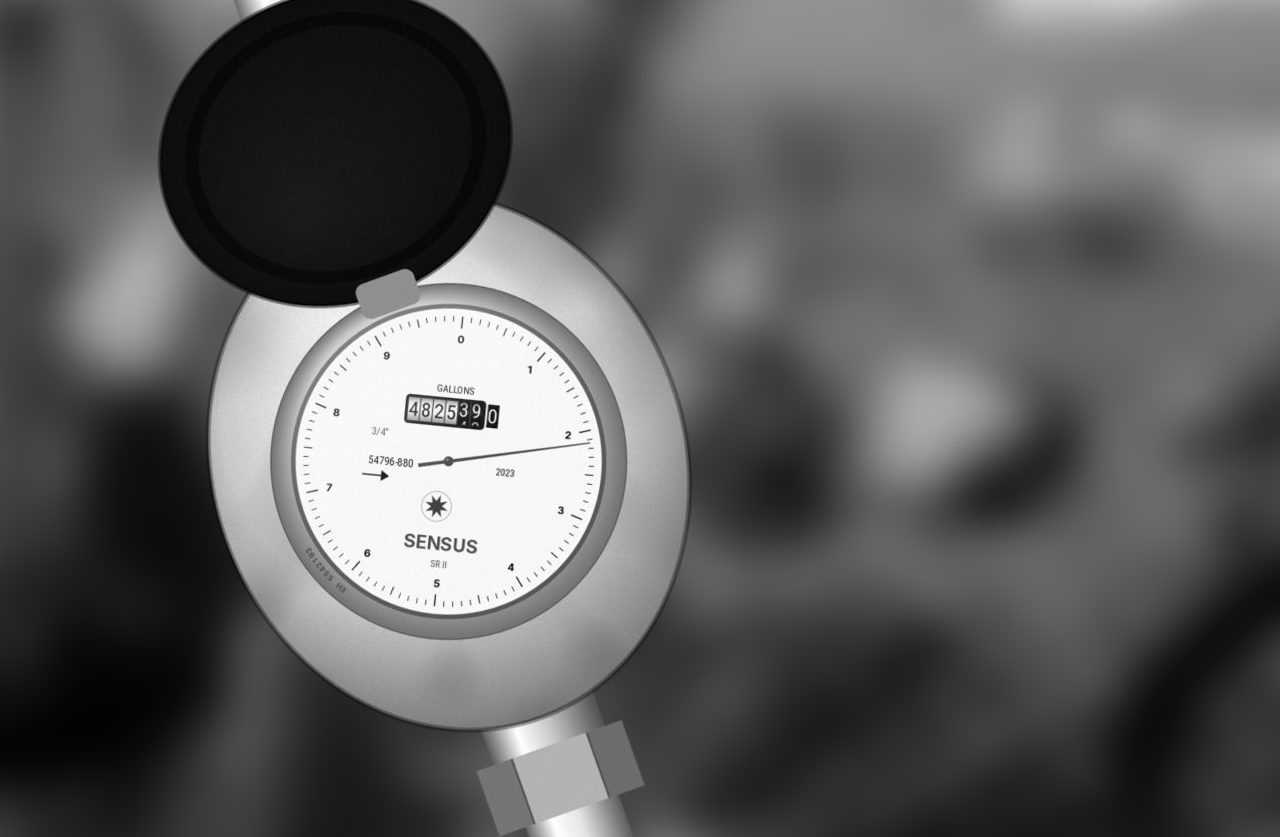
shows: value=4825392.1 unit=gal
